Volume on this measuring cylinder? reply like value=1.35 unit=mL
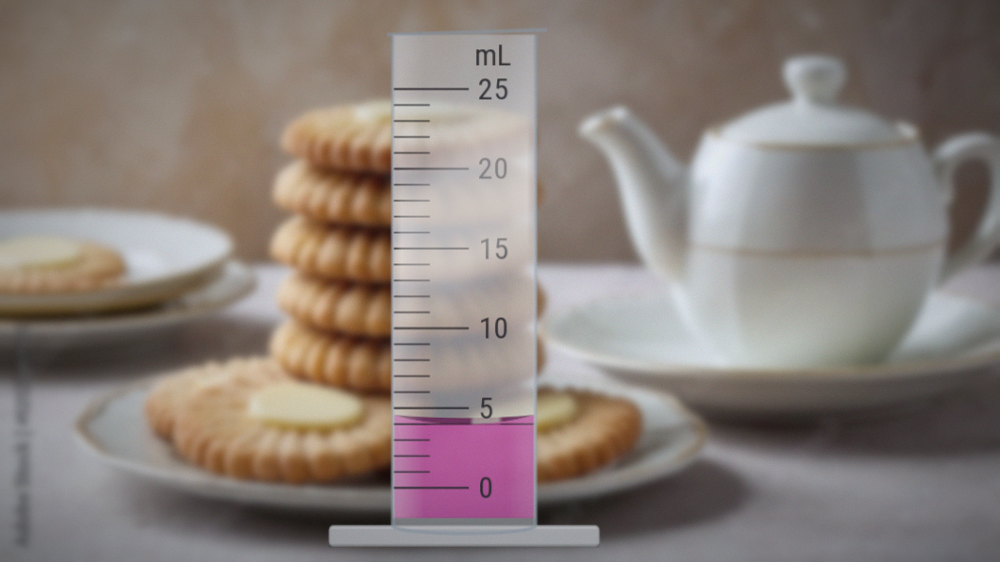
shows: value=4 unit=mL
